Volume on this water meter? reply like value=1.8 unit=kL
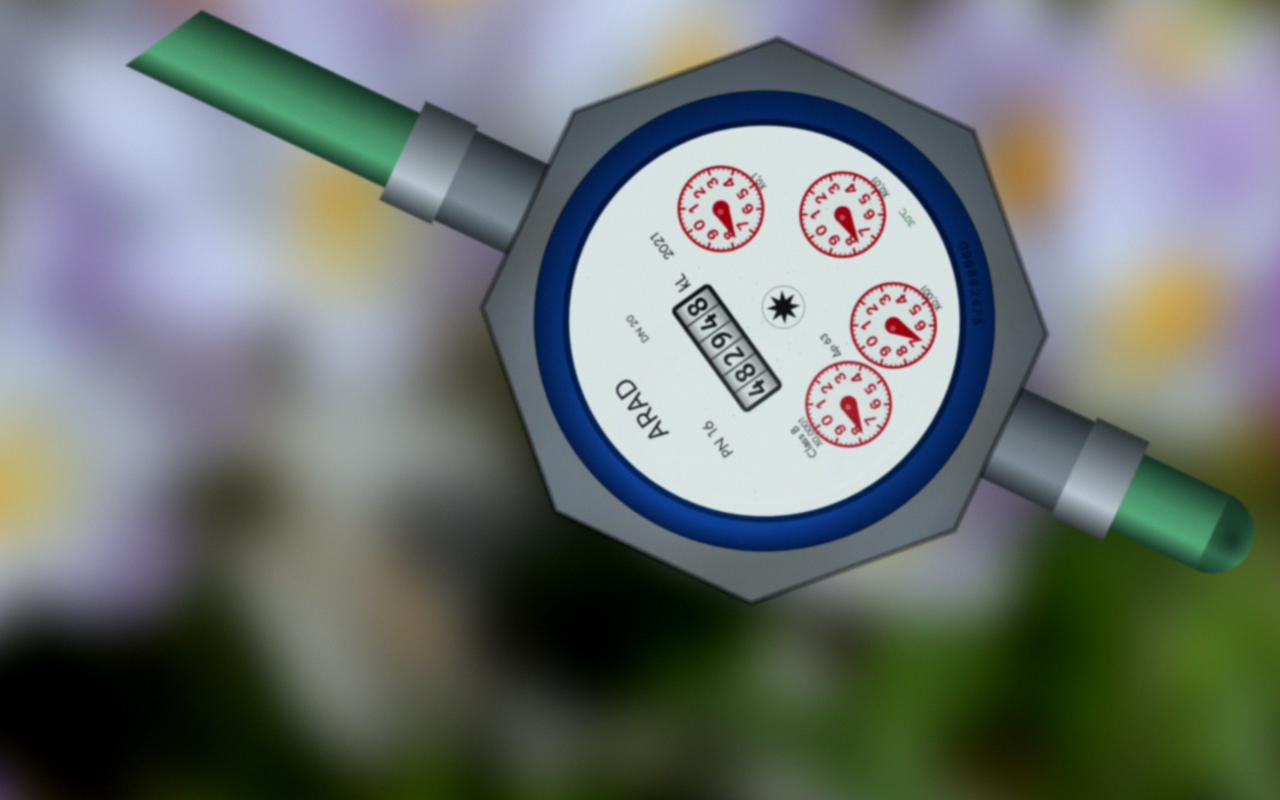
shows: value=482948.7767 unit=kL
